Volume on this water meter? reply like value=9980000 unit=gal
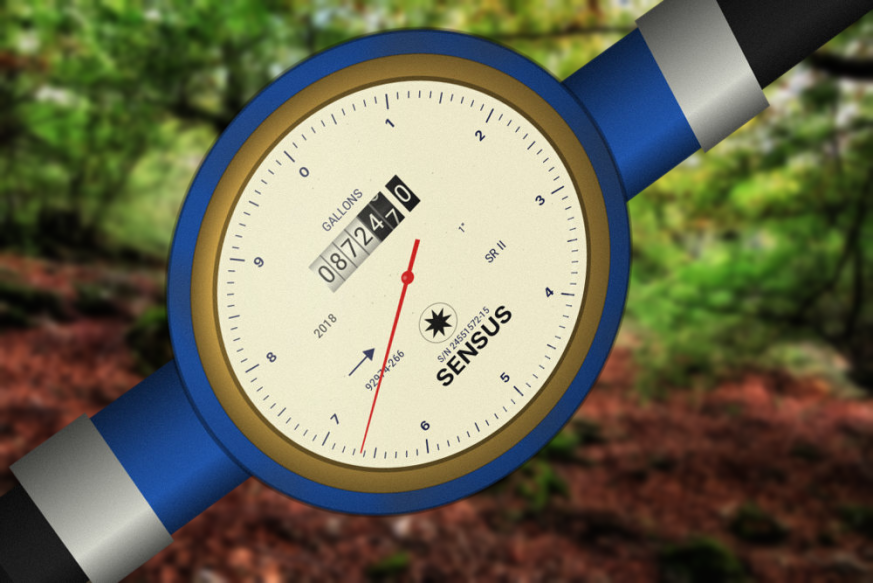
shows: value=872466.6 unit=gal
